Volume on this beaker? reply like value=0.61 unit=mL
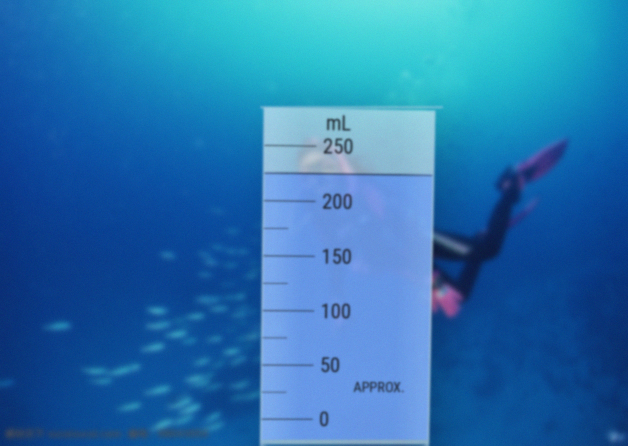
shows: value=225 unit=mL
